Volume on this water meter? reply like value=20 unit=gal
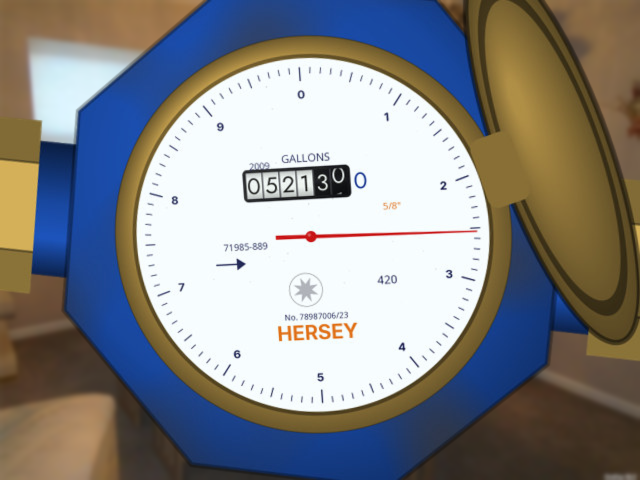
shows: value=521302.5 unit=gal
